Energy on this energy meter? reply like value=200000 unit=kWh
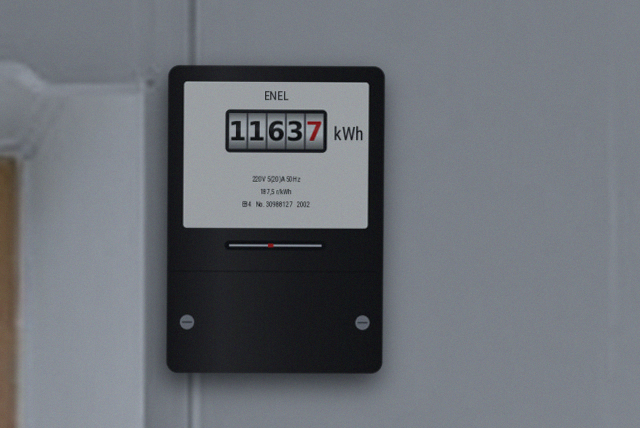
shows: value=1163.7 unit=kWh
